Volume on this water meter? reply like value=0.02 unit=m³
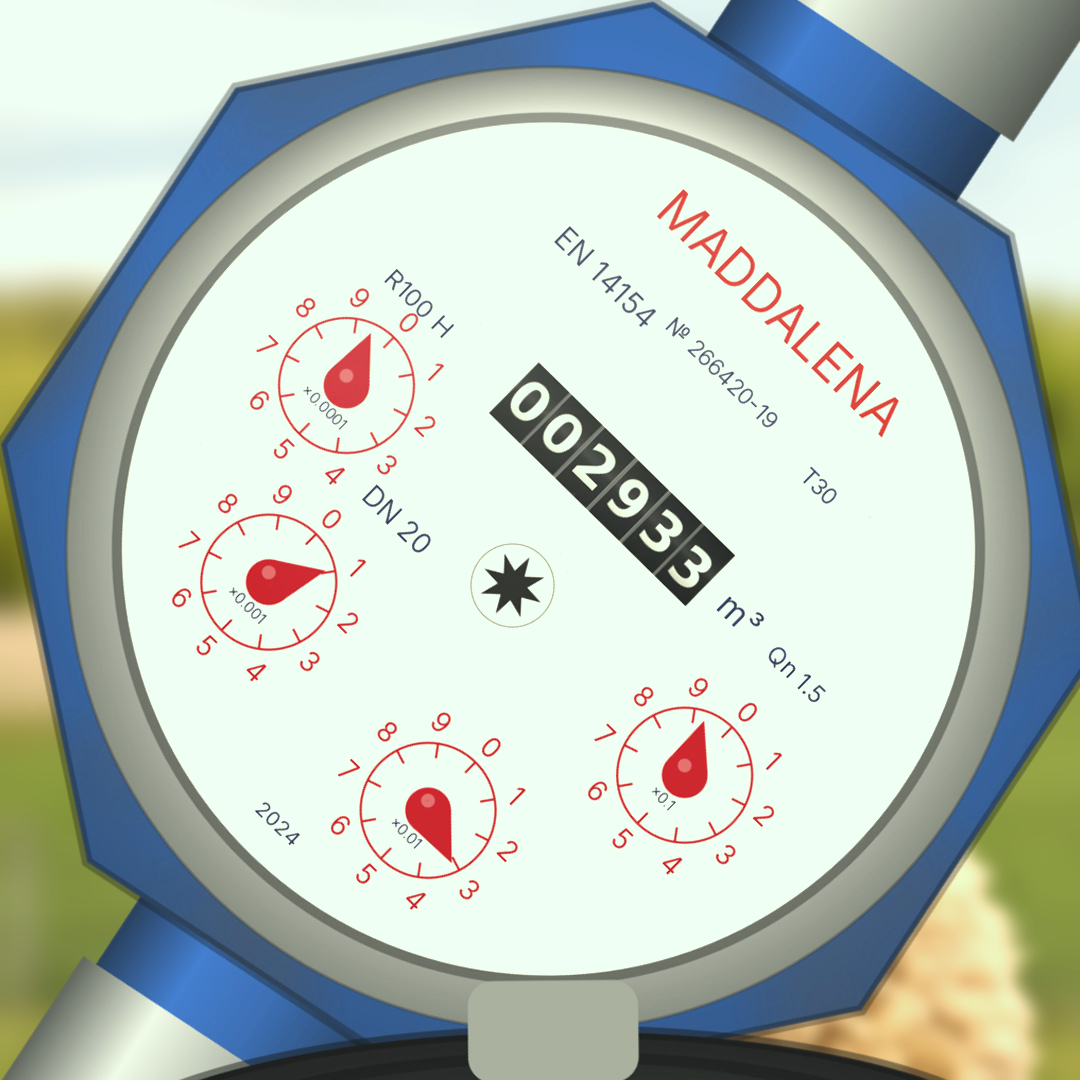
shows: value=2932.9309 unit=m³
